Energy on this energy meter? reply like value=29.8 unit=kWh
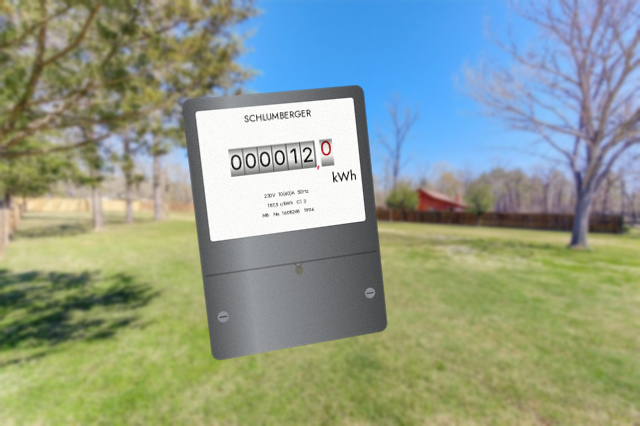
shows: value=12.0 unit=kWh
